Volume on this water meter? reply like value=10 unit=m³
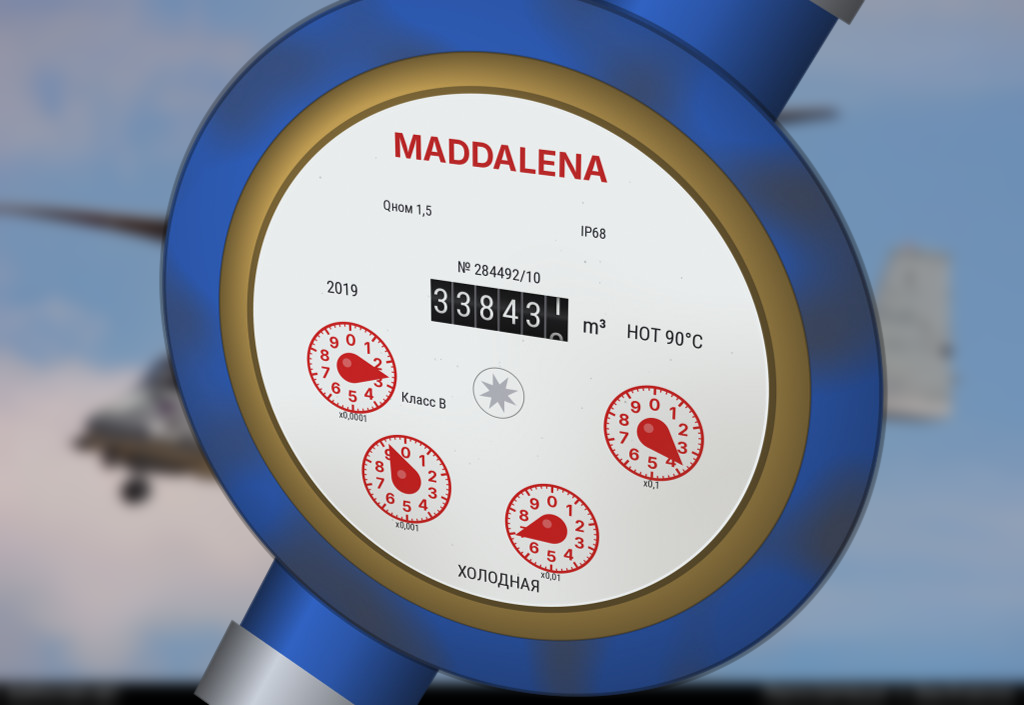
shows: value=338431.3692 unit=m³
